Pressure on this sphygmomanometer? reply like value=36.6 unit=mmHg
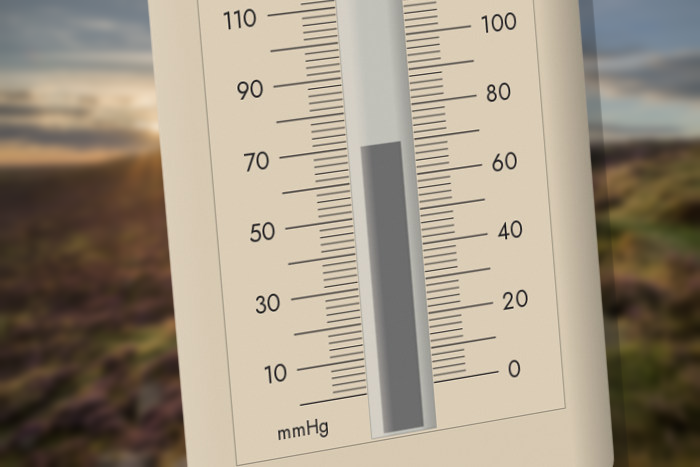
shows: value=70 unit=mmHg
